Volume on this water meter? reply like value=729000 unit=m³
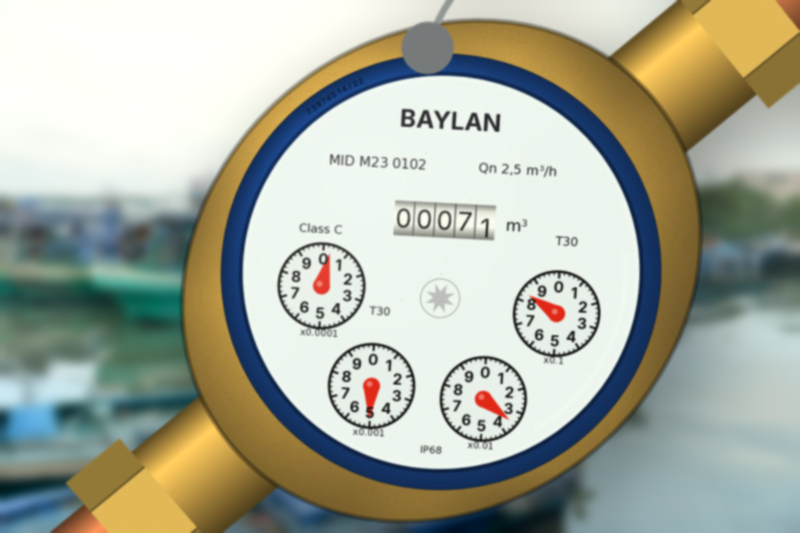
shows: value=70.8350 unit=m³
